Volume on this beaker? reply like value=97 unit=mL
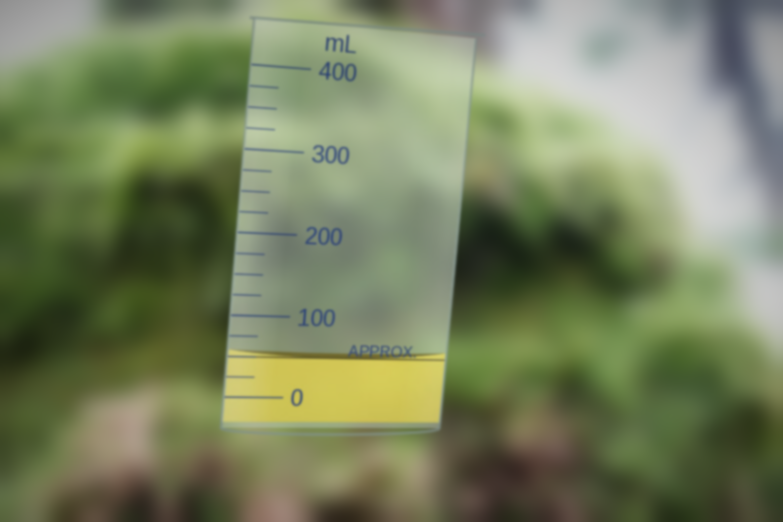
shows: value=50 unit=mL
